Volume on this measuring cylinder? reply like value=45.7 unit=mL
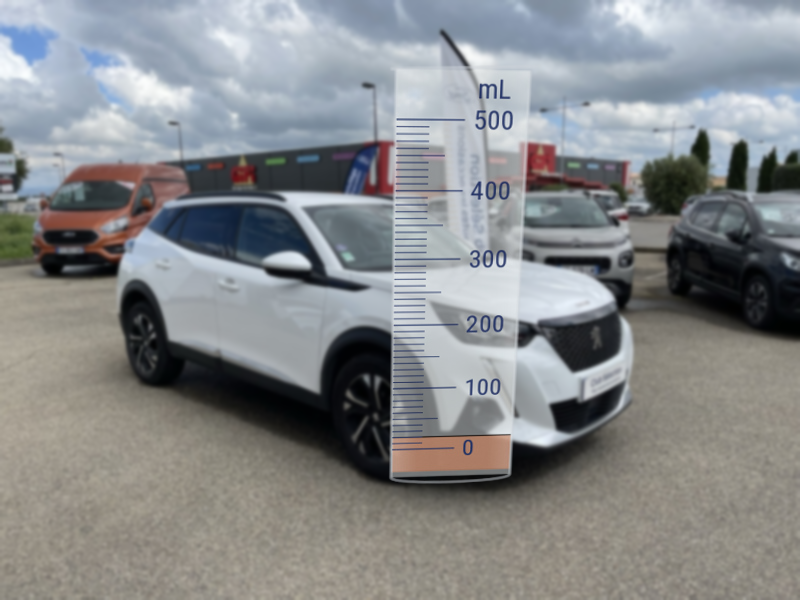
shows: value=20 unit=mL
